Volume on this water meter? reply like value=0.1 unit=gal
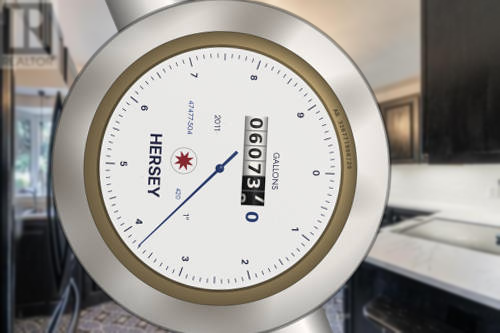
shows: value=607373.7 unit=gal
